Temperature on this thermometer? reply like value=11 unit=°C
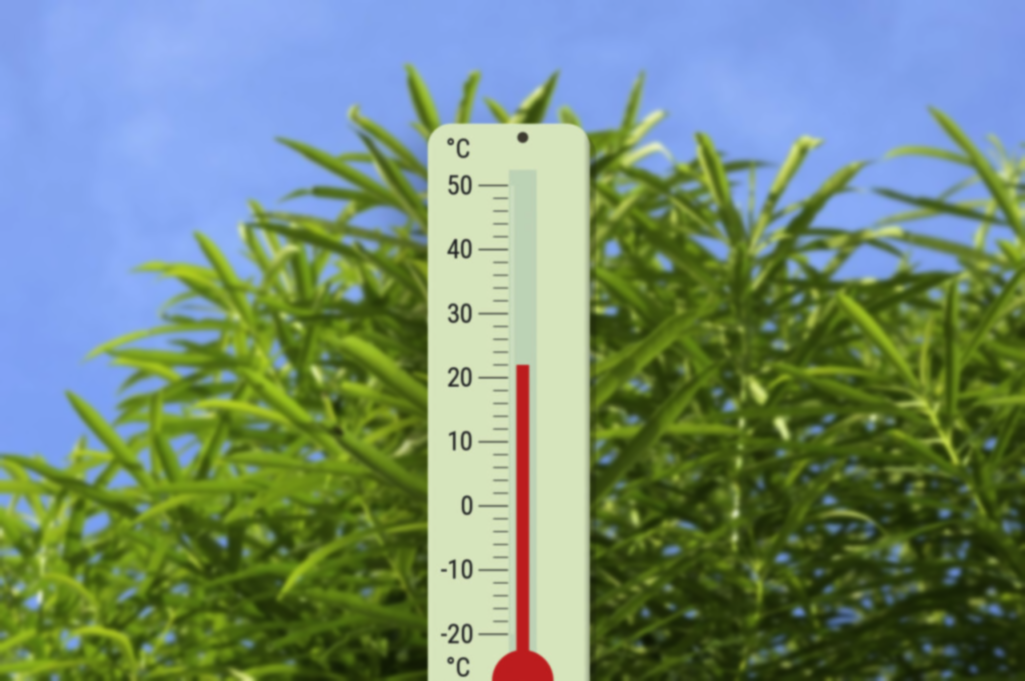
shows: value=22 unit=°C
